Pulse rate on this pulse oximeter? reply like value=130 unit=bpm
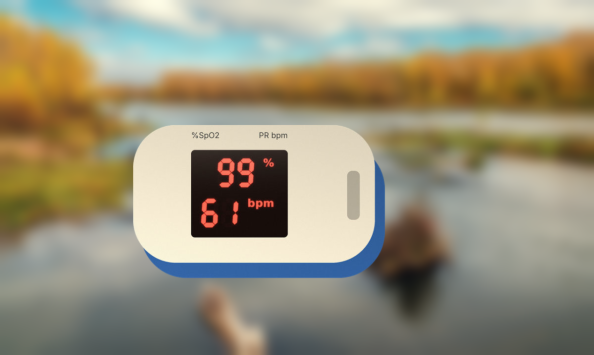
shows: value=61 unit=bpm
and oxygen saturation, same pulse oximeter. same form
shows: value=99 unit=%
